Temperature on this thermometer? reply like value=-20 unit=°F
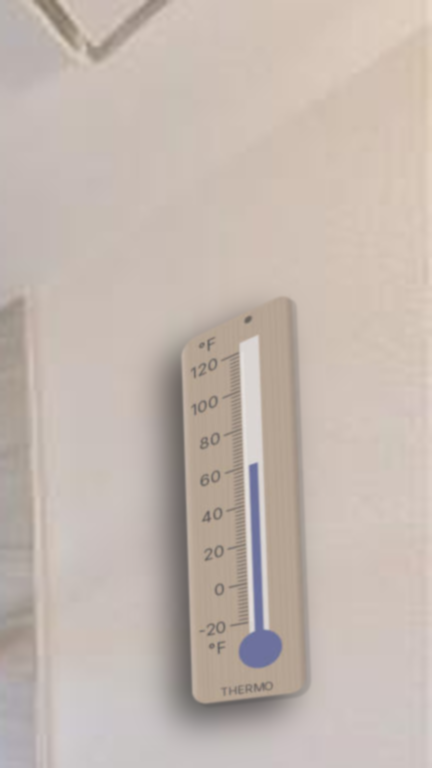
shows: value=60 unit=°F
